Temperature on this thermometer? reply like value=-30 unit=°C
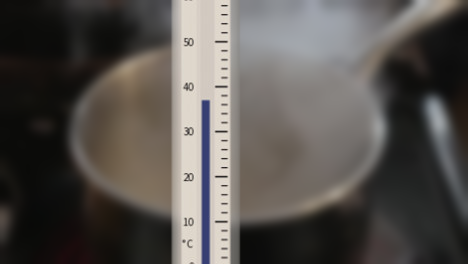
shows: value=37 unit=°C
